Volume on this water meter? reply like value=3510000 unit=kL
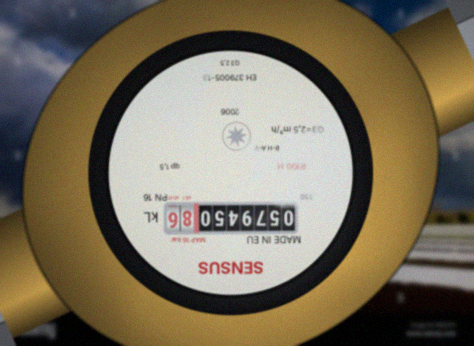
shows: value=579450.86 unit=kL
